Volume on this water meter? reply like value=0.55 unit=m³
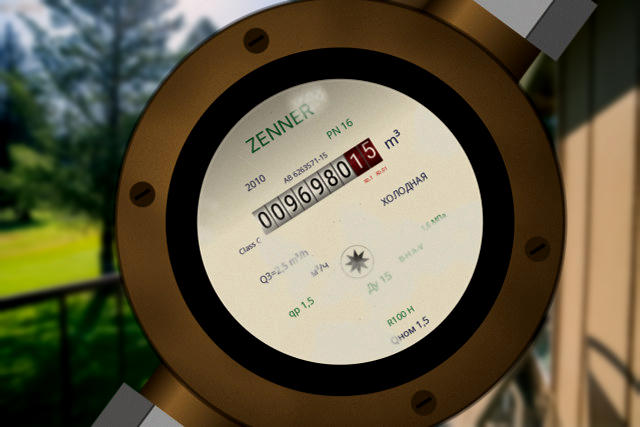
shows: value=96980.15 unit=m³
